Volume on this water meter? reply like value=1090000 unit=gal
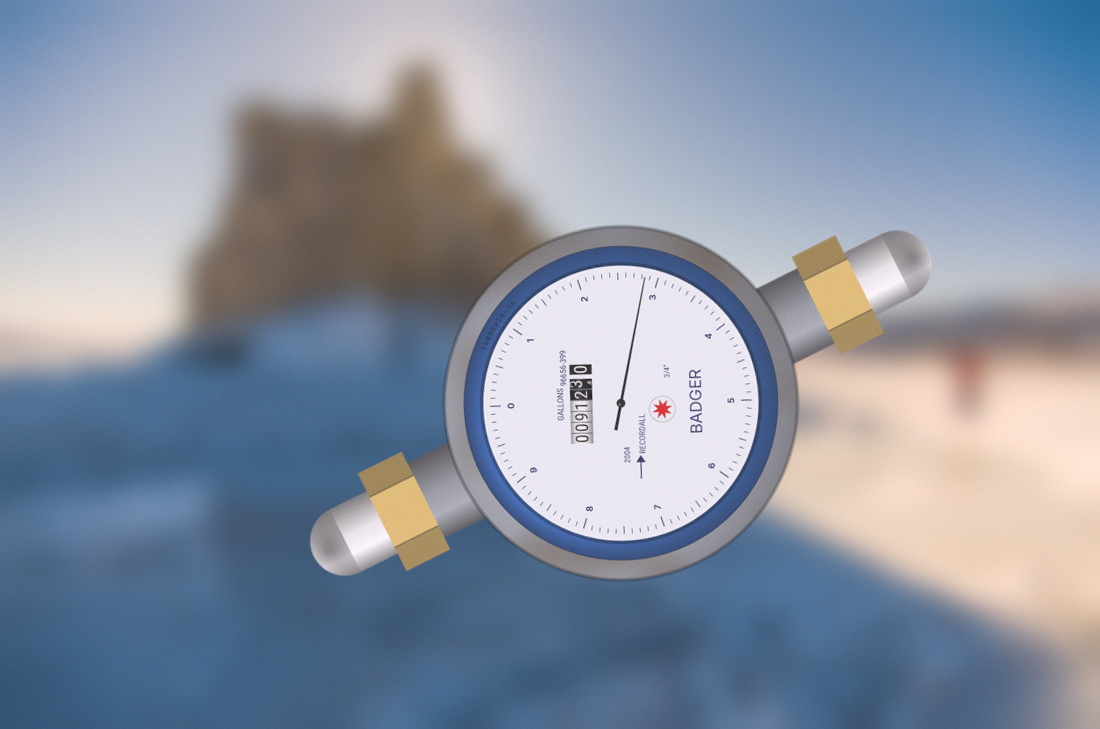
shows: value=91232.8 unit=gal
